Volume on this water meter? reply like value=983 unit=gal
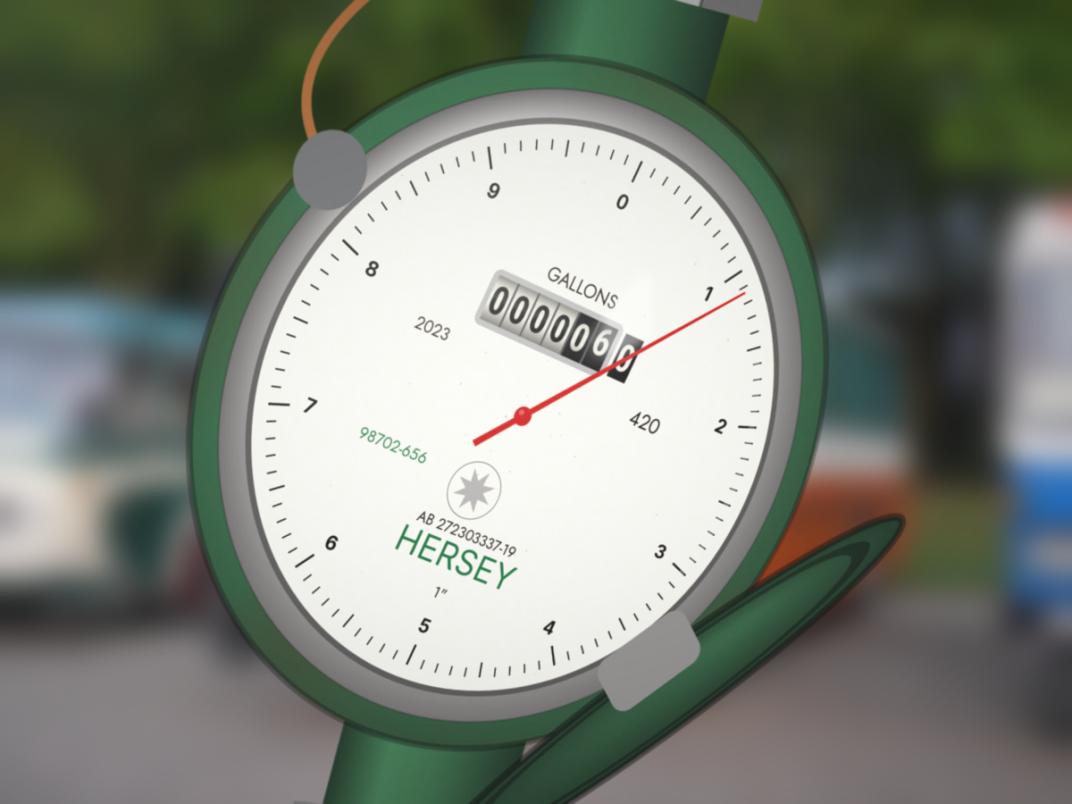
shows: value=61.1 unit=gal
